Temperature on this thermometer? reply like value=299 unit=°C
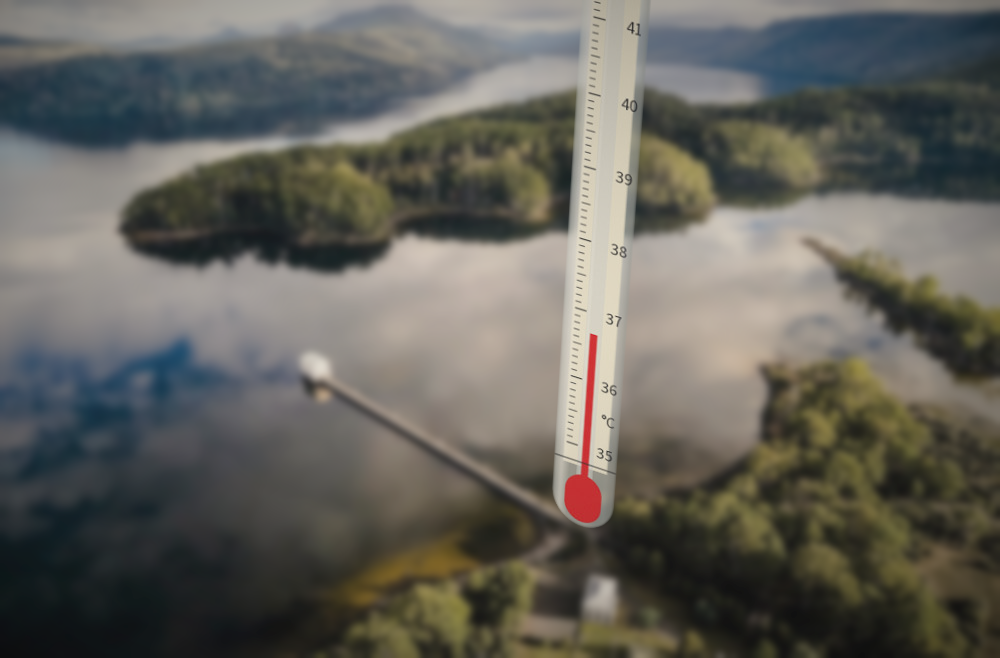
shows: value=36.7 unit=°C
